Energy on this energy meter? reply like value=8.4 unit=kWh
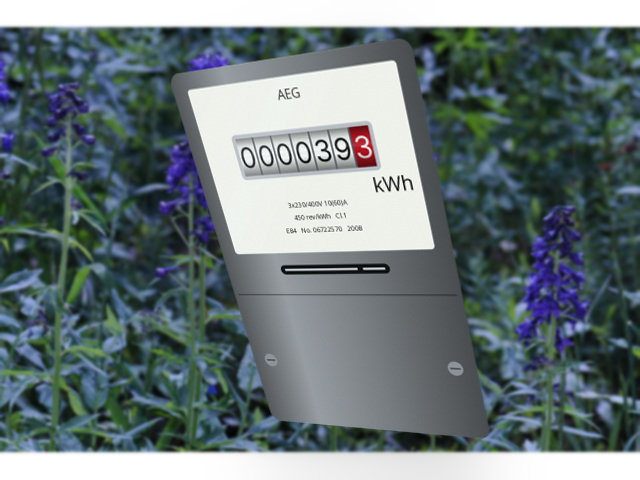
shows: value=39.3 unit=kWh
